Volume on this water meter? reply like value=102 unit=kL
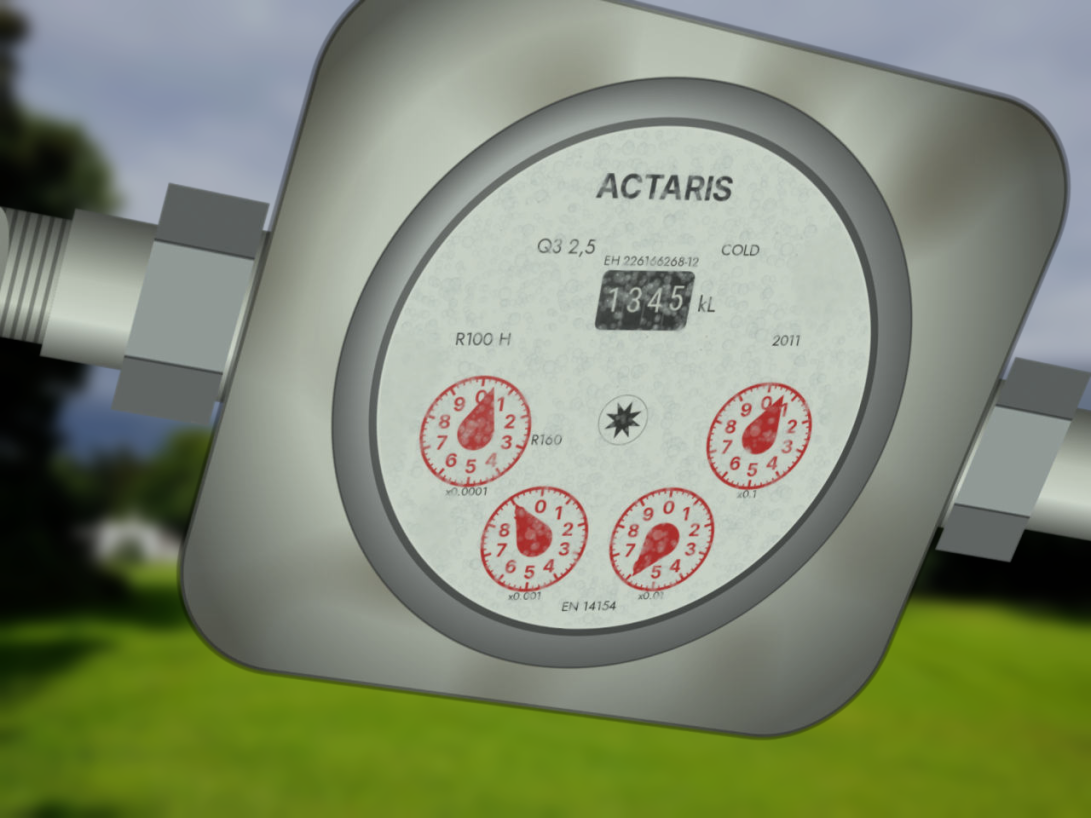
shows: value=1345.0590 unit=kL
